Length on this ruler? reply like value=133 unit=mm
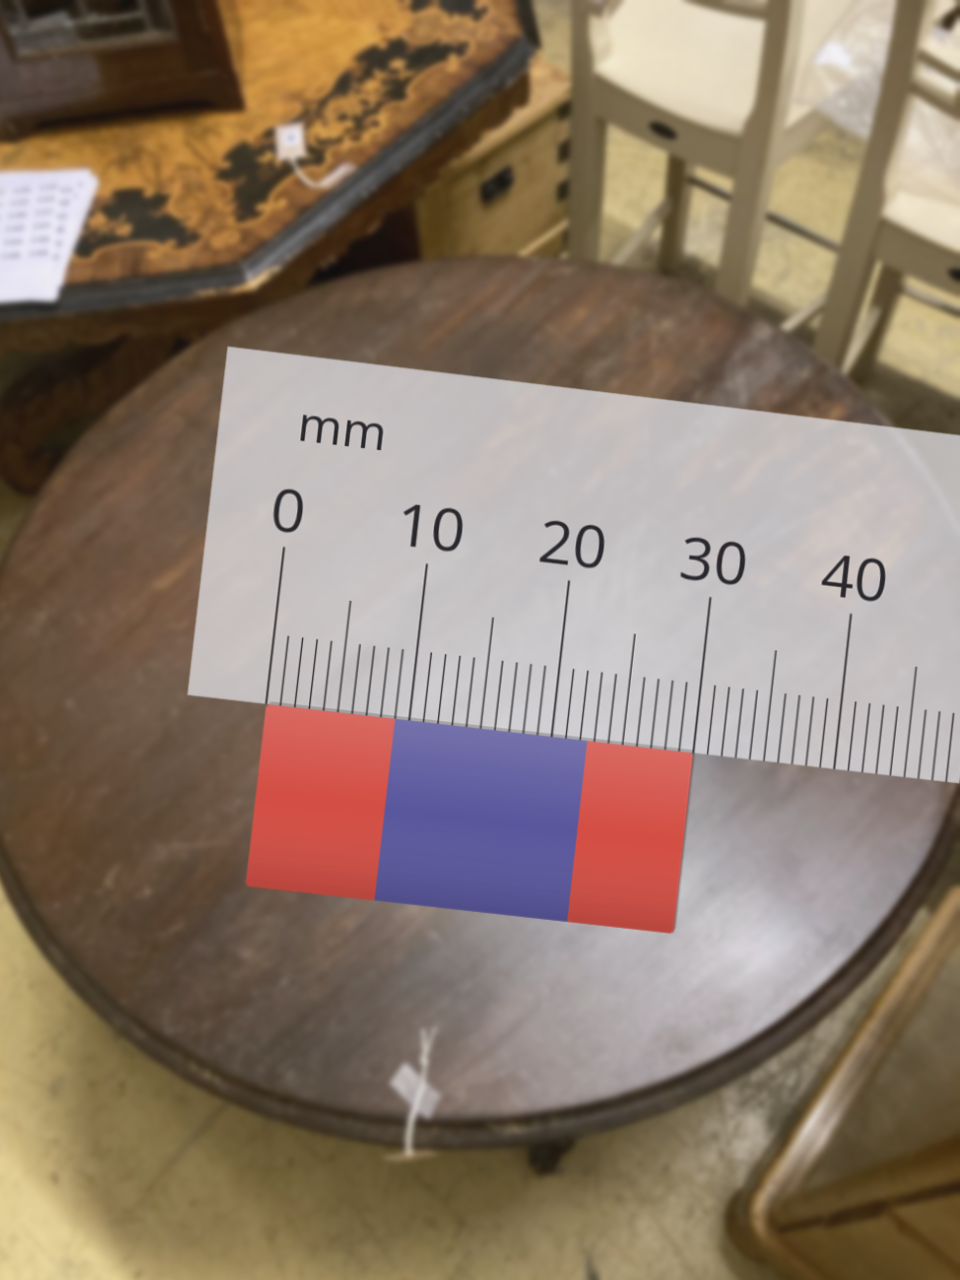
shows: value=30 unit=mm
